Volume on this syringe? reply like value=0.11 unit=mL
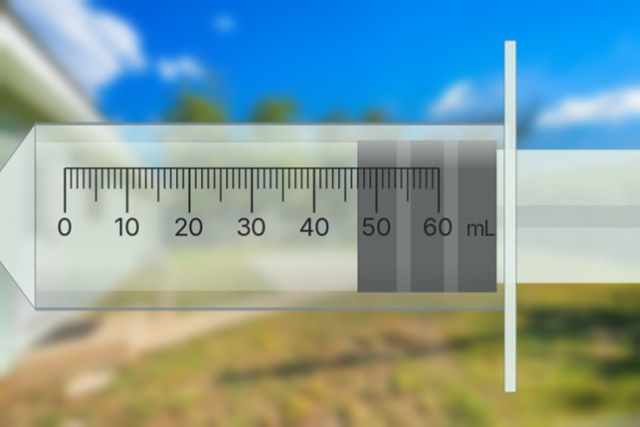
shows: value=47 unit=mL
